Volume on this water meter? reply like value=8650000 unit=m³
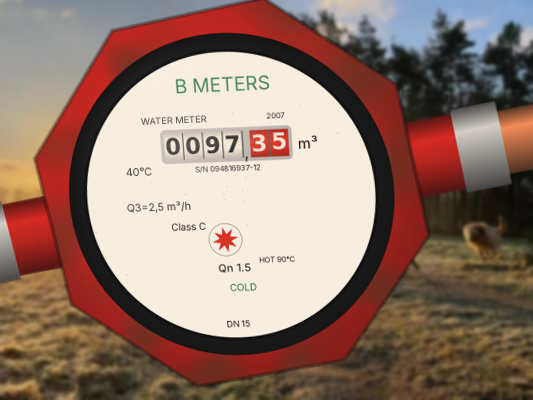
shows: value=97.35 unit=m³
